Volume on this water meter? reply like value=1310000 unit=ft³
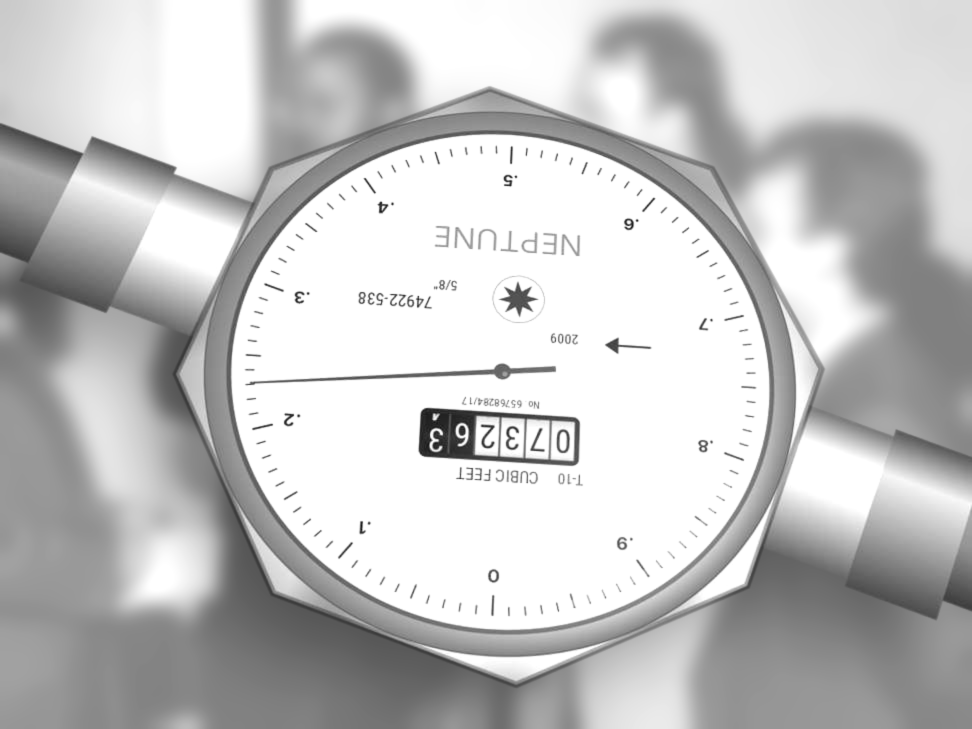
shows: value=73263.23 unit=ft³
